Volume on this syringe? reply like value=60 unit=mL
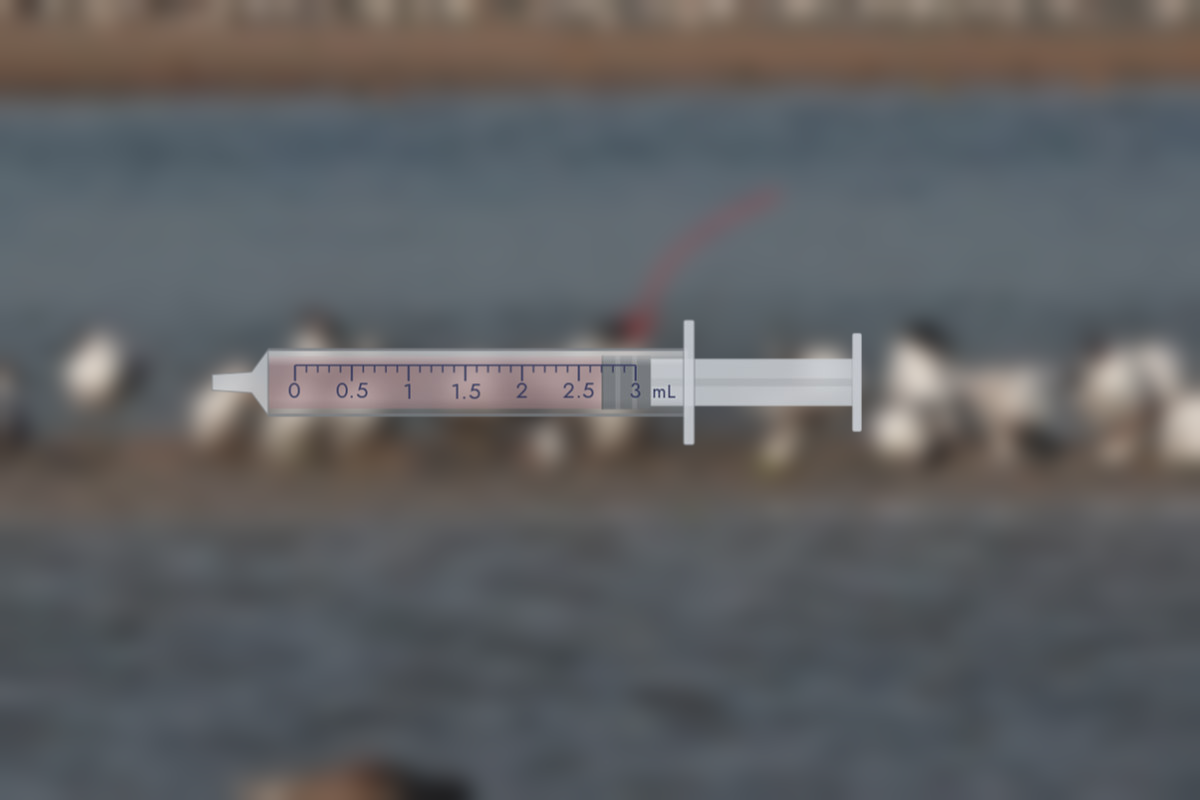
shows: value=2.7 unit=mL
